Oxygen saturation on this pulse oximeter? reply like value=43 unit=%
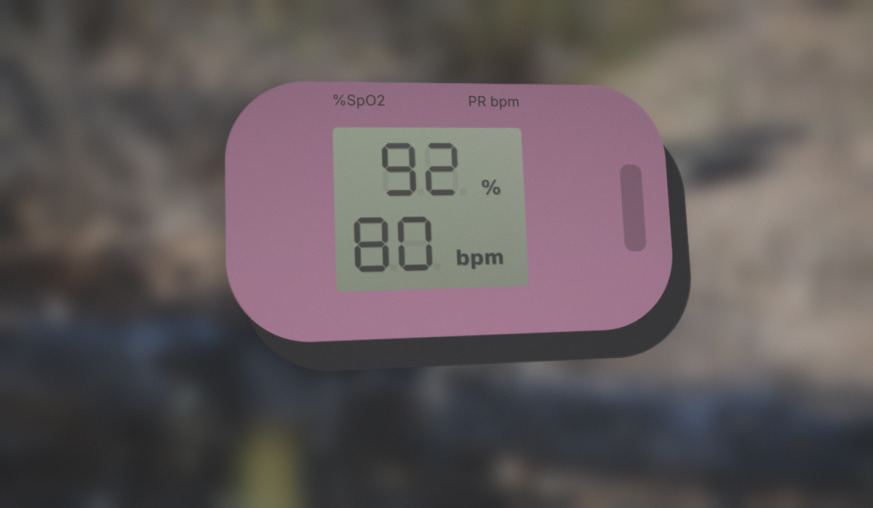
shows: value=92 unit=%
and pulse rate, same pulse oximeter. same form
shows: value=80 unit=bpm
